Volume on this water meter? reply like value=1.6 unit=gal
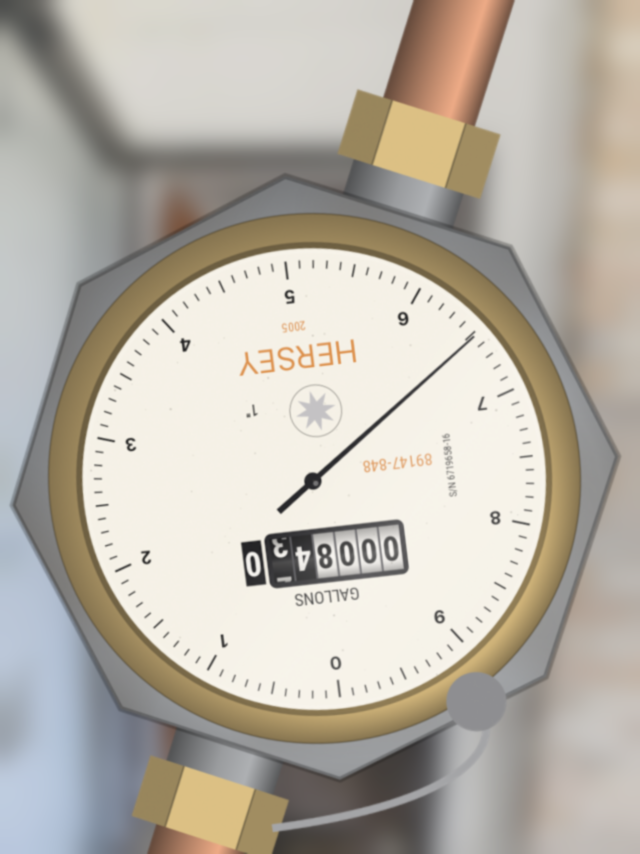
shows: value=8426.5 unit=gal
